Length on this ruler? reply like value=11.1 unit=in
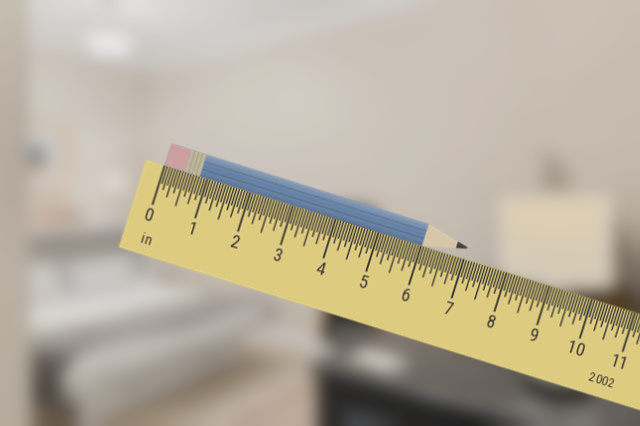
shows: value=7 unit=in
